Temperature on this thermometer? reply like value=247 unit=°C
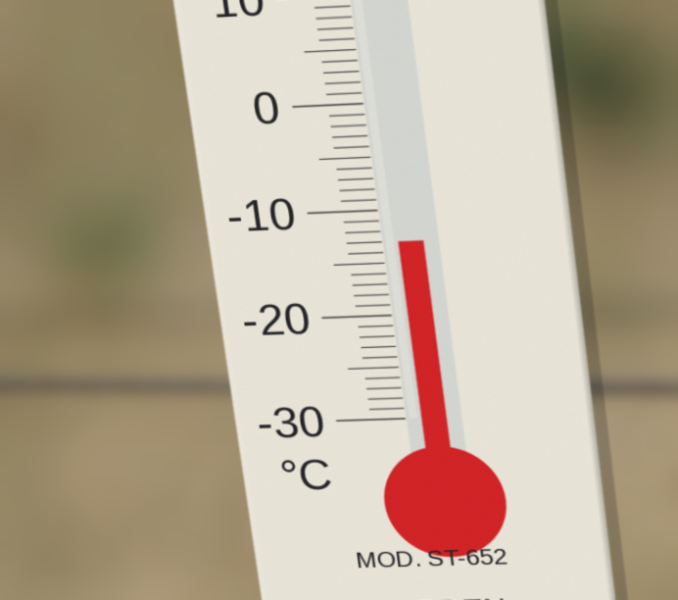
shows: value=-13 unit=°C
